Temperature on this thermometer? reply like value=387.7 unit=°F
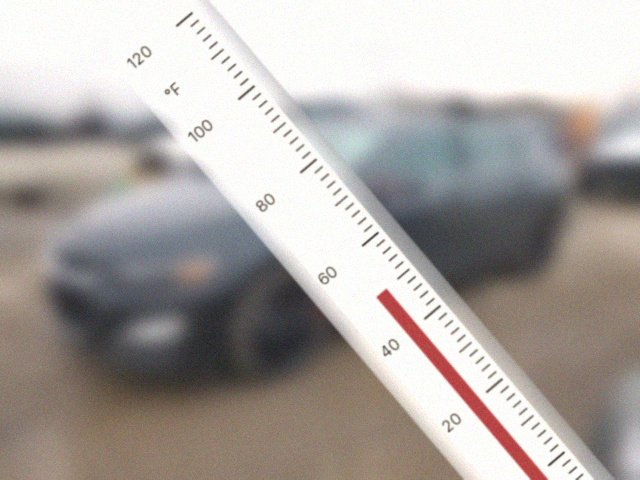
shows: value=50 unit=°F
